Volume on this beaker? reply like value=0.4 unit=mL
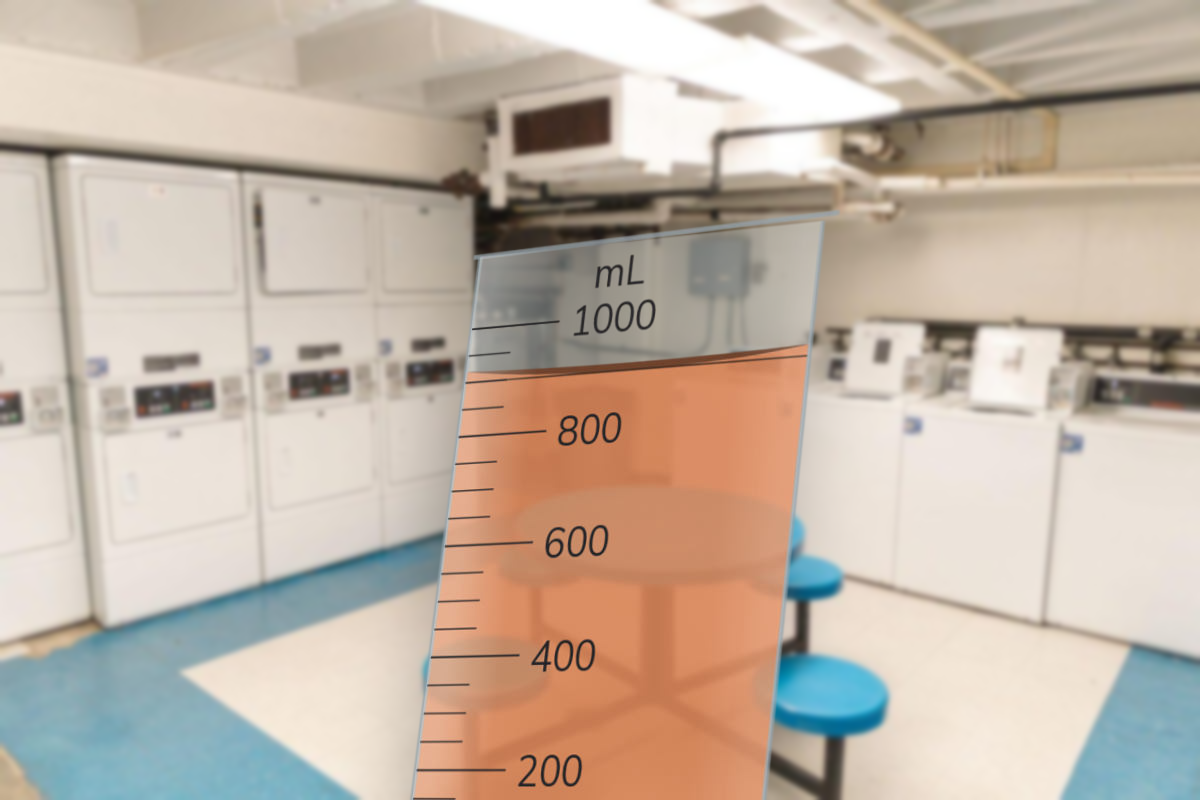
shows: value=900 unit=mL
